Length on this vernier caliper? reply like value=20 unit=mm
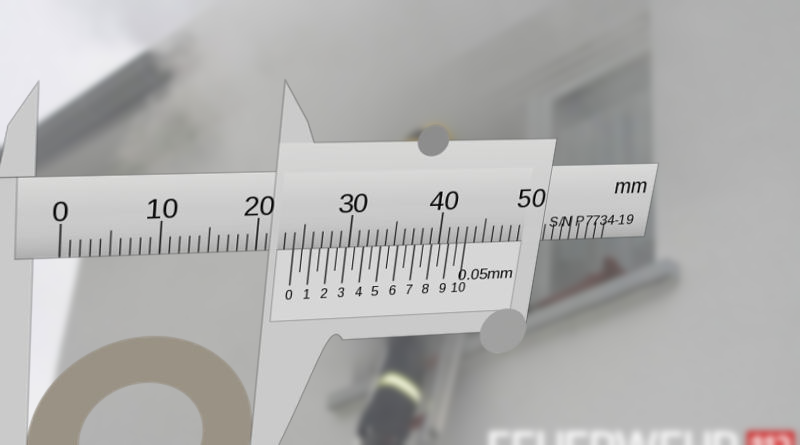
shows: value=24.0 unit=mm
